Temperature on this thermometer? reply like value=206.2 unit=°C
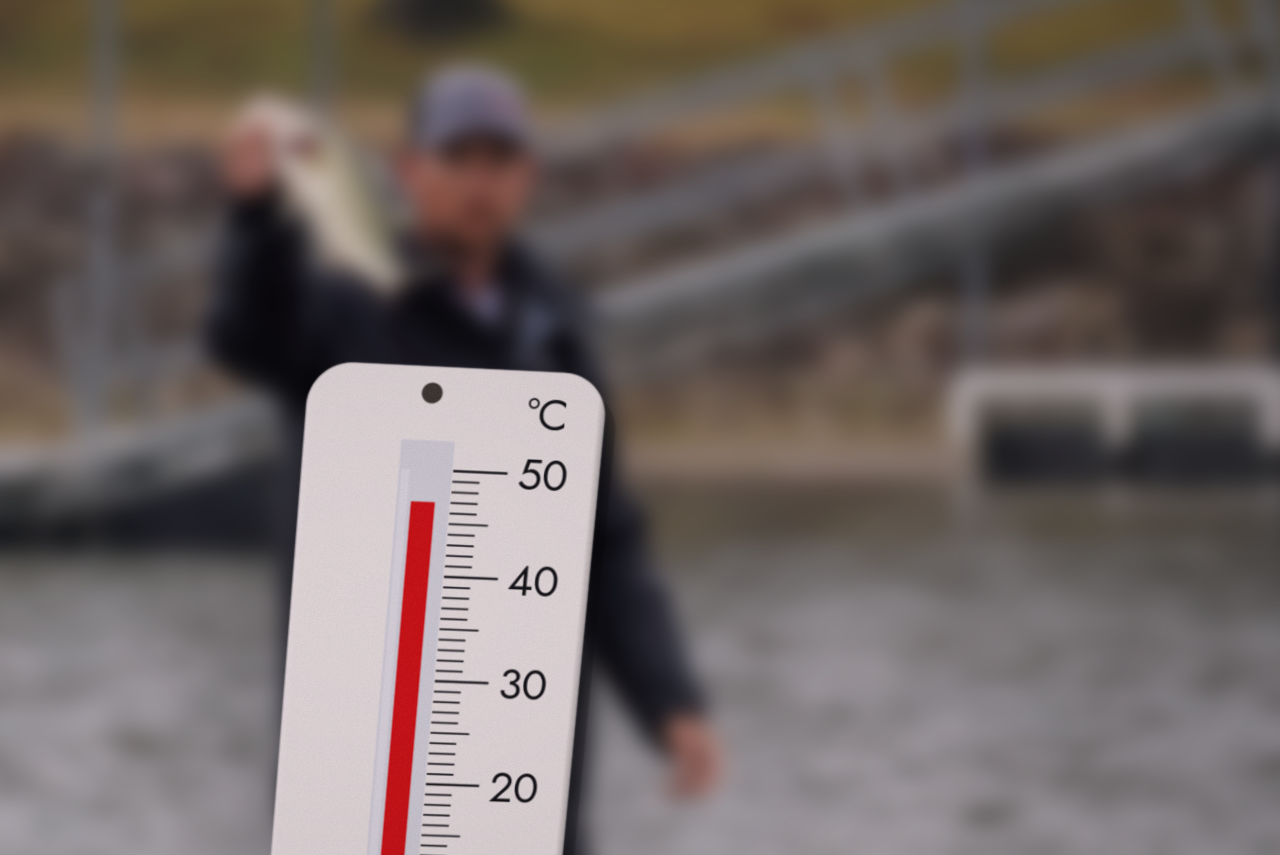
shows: value=47 unit=°C
